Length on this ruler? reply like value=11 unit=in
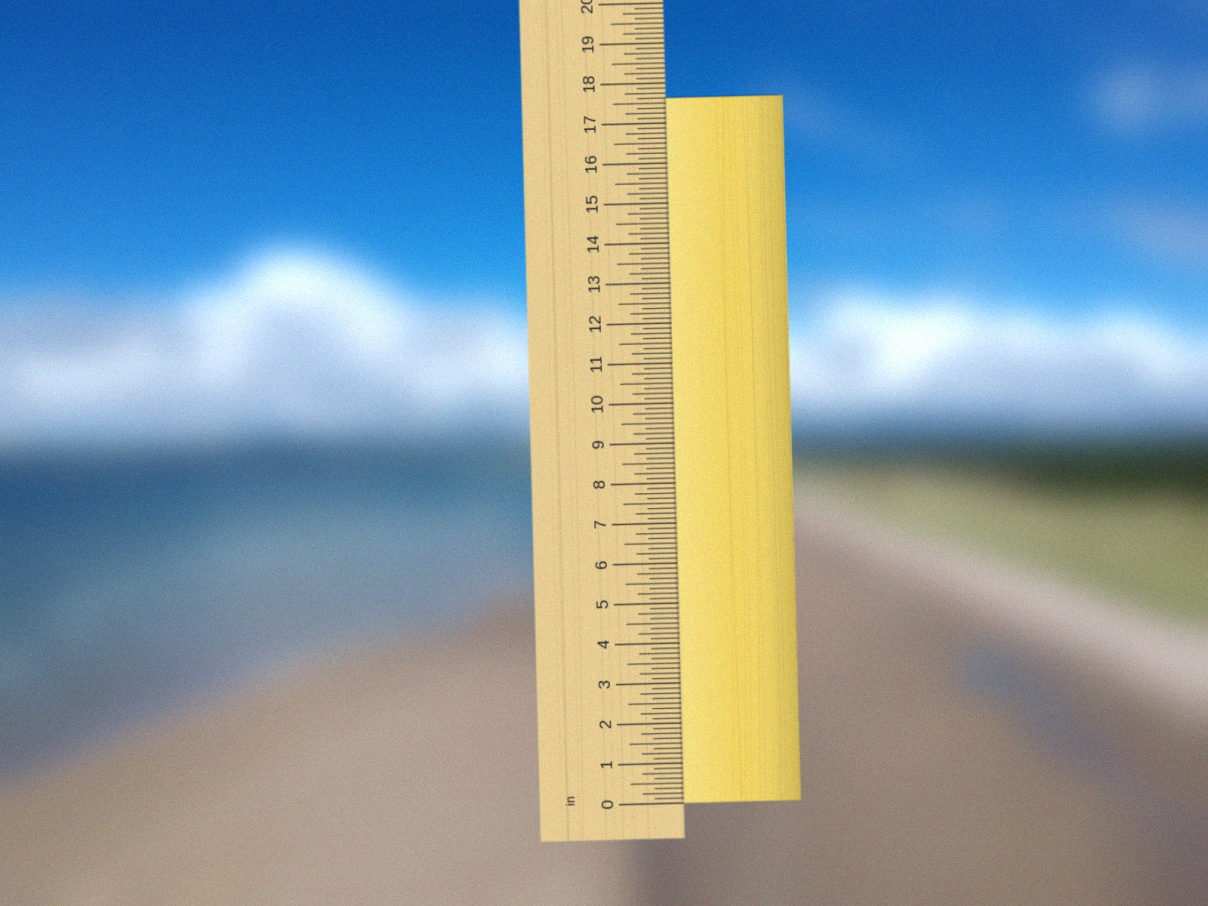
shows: value=17.625 unit=in
